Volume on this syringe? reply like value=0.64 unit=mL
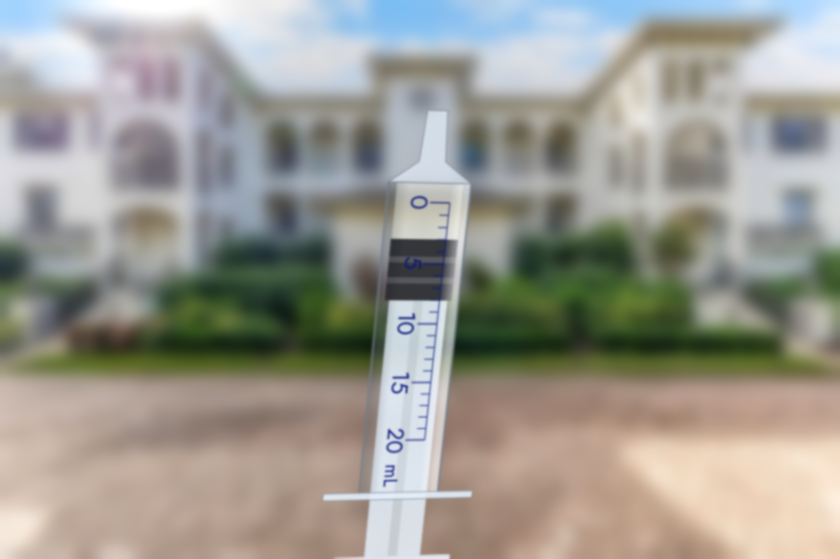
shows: value=3 unit=mL
